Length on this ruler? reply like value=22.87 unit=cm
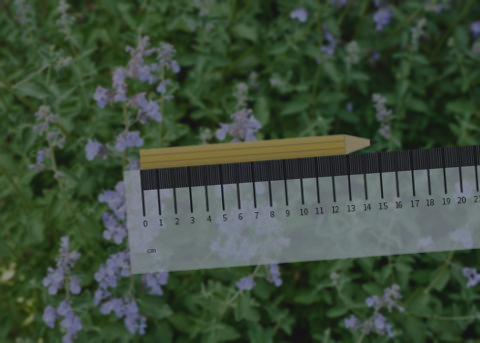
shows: value=15 unit=cm
